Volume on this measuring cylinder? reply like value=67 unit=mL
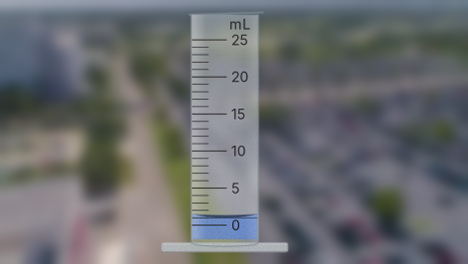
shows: value=1 unit=mL
